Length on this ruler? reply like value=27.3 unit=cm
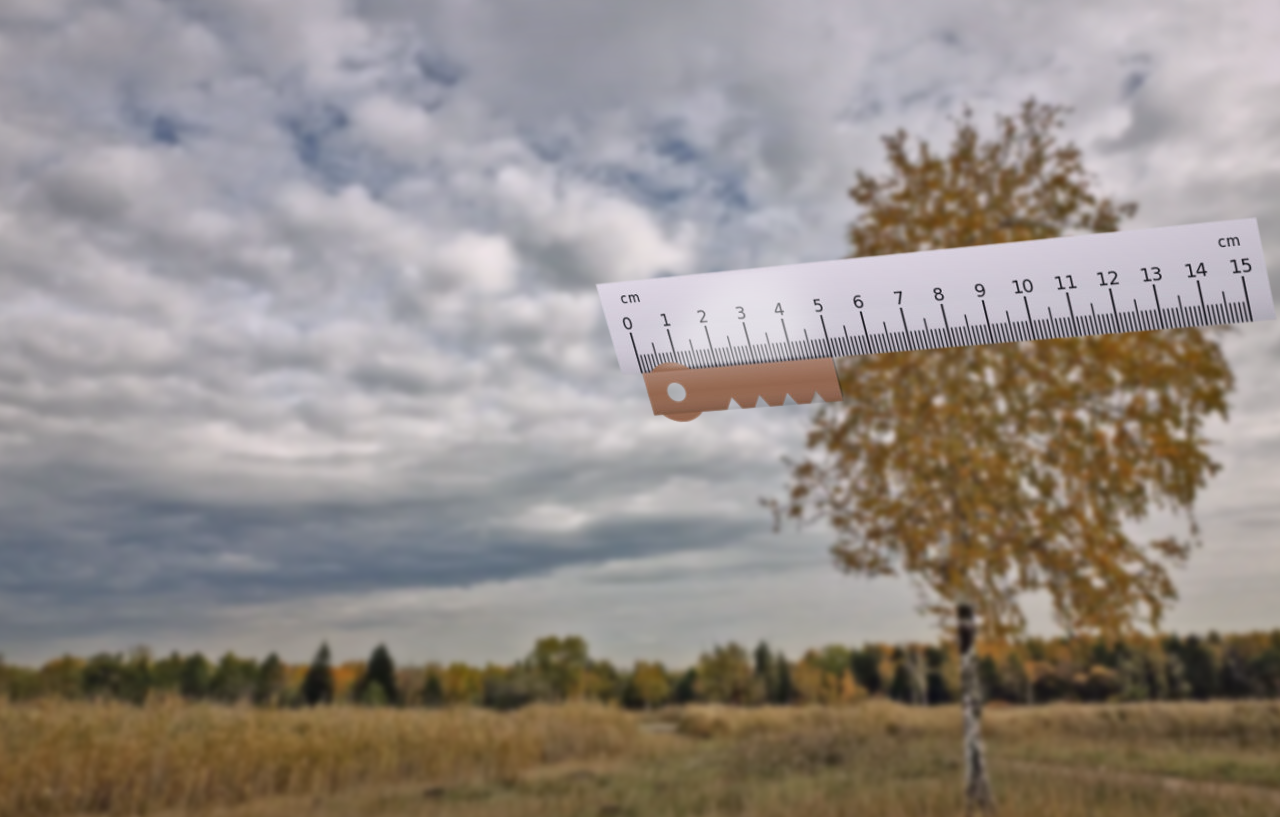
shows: value=5 unit=cm
